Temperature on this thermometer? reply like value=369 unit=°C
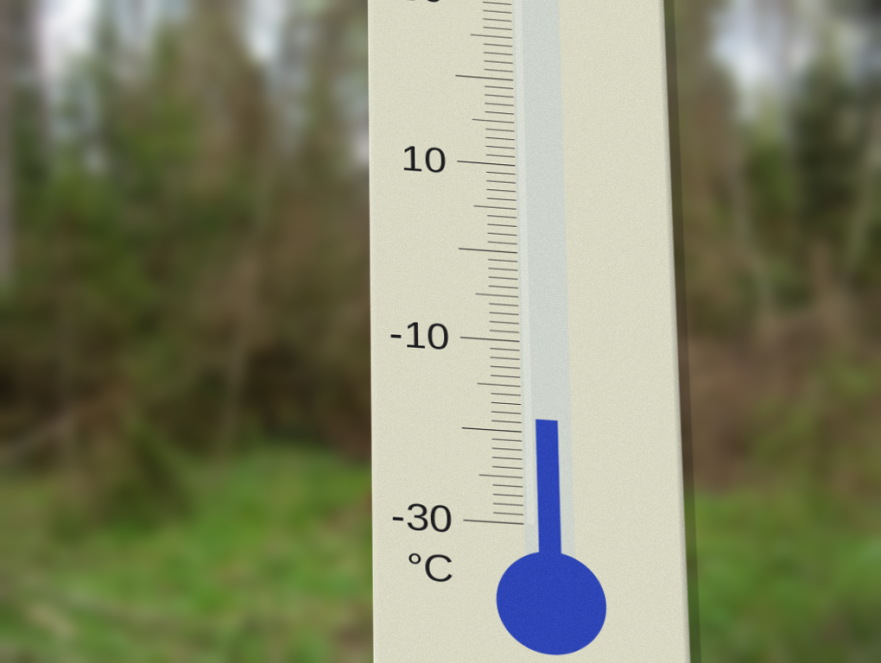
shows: value=-18.5 unit=°C
